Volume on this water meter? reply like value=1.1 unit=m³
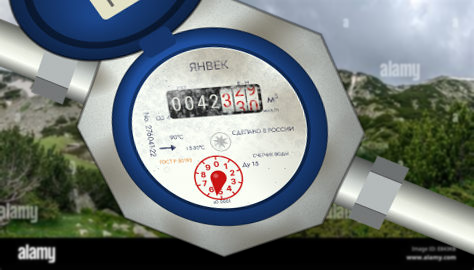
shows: value=42.3295 unit=m³
